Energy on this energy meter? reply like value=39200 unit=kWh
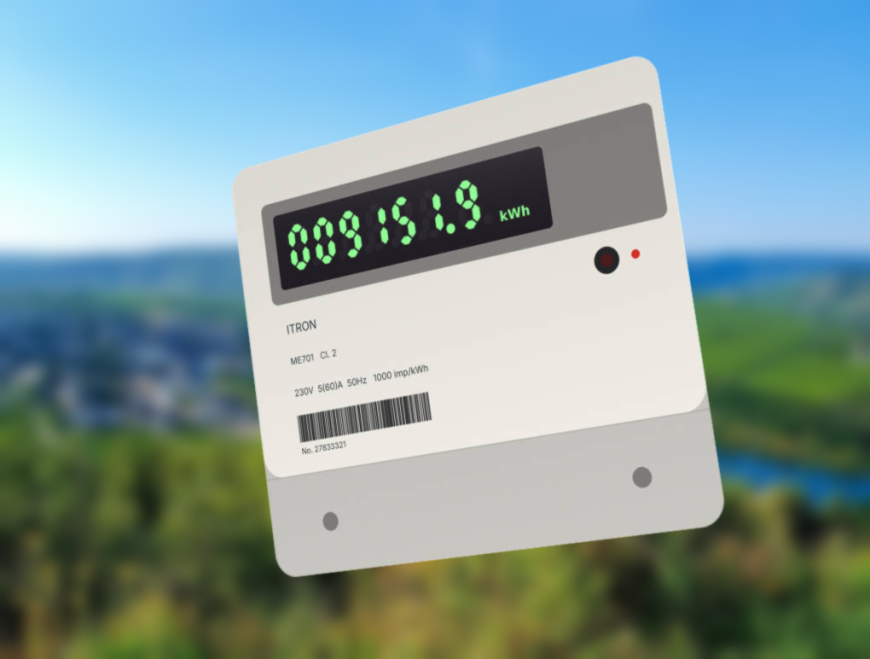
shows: value=9151.9 unit=kWh
